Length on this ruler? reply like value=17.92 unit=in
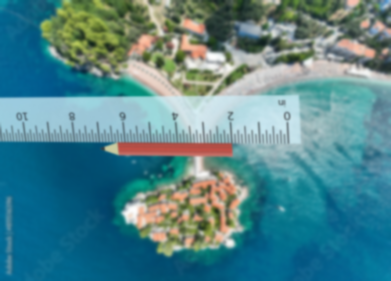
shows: value=5 unit=in
